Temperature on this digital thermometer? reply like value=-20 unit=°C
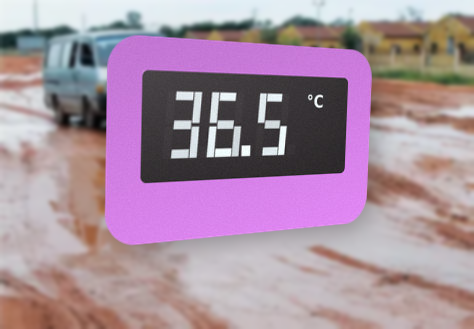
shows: value=36.5 unit=°C
